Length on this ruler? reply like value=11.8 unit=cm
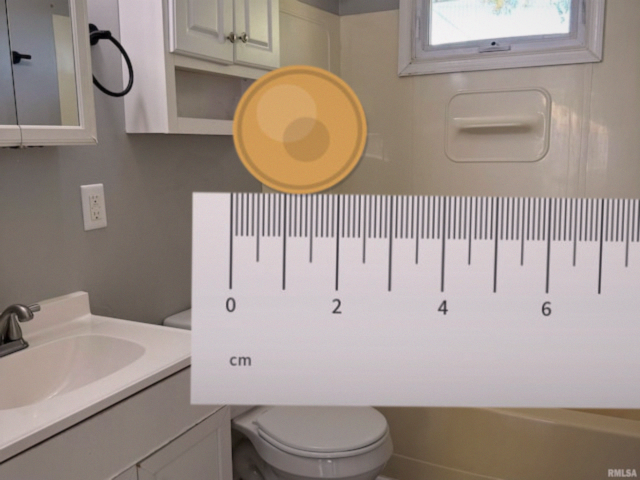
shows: value=2.5 unit=cm
